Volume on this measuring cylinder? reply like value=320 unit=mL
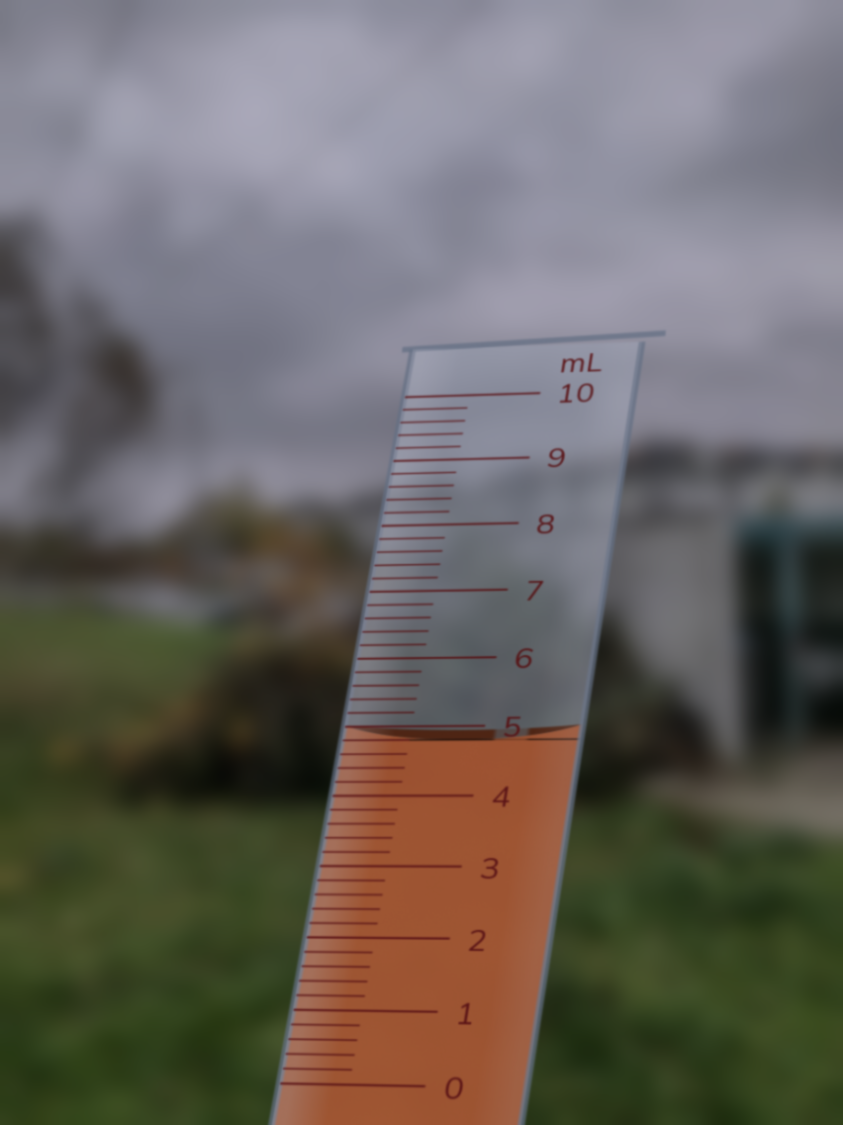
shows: value=4.8 unit=mL
